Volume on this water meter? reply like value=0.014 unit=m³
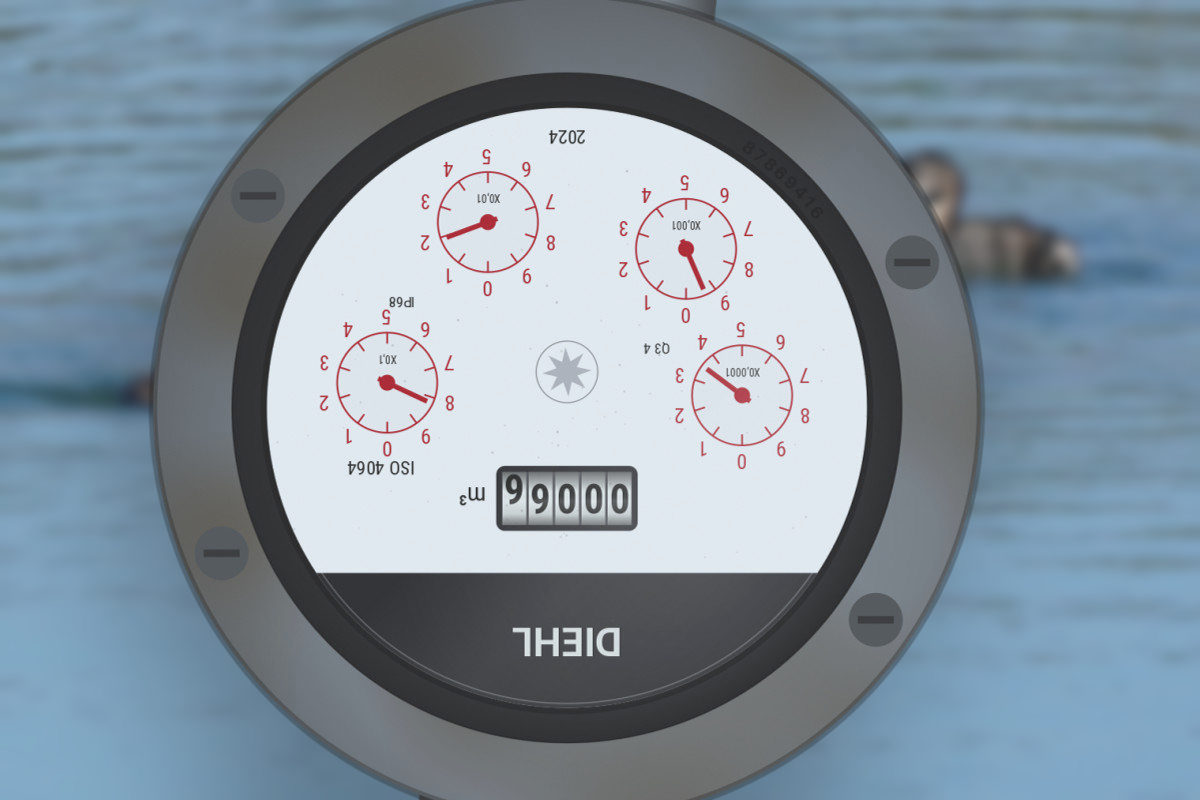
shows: value=65.8193 unit=m³
